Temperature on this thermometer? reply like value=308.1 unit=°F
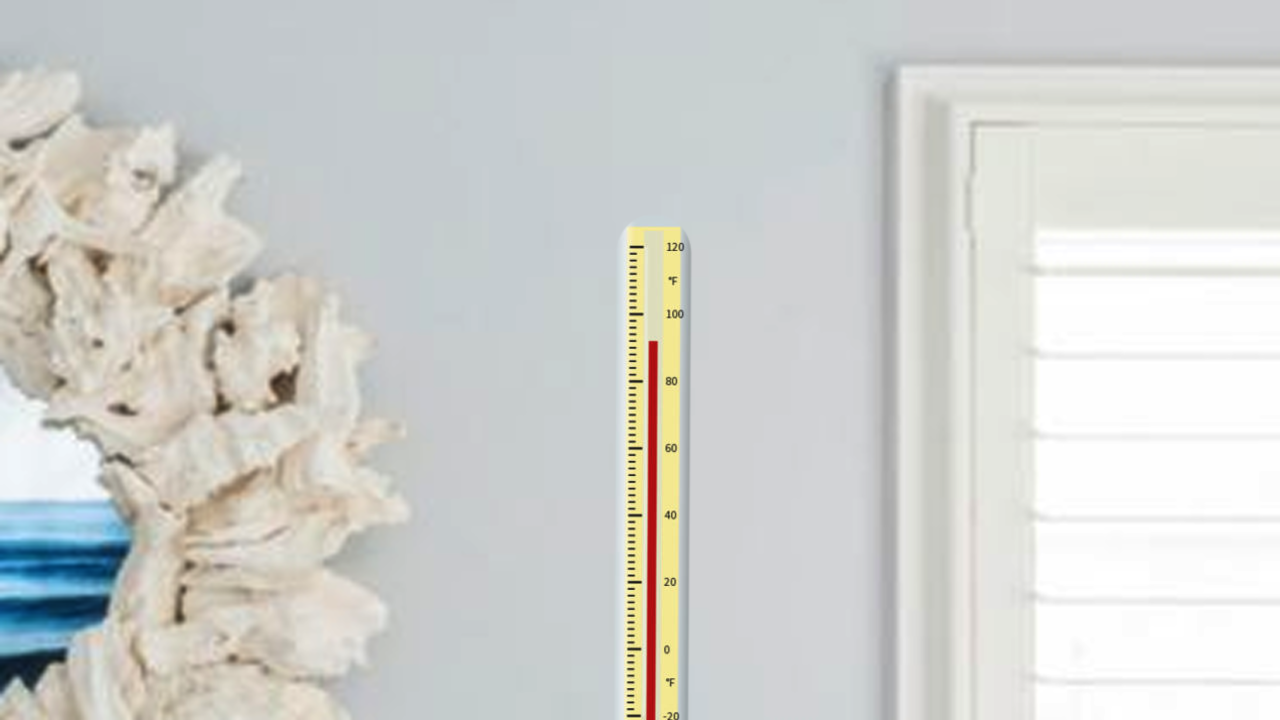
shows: value=92 unit=°F
